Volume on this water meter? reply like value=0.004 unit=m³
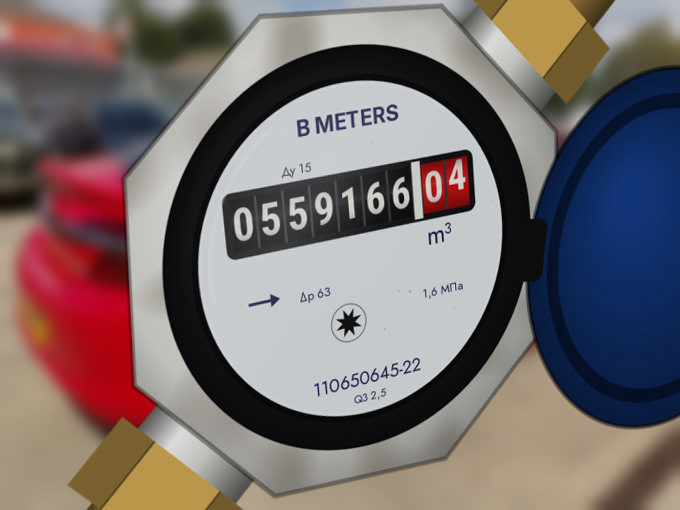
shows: value=559166.04 unit=m³
